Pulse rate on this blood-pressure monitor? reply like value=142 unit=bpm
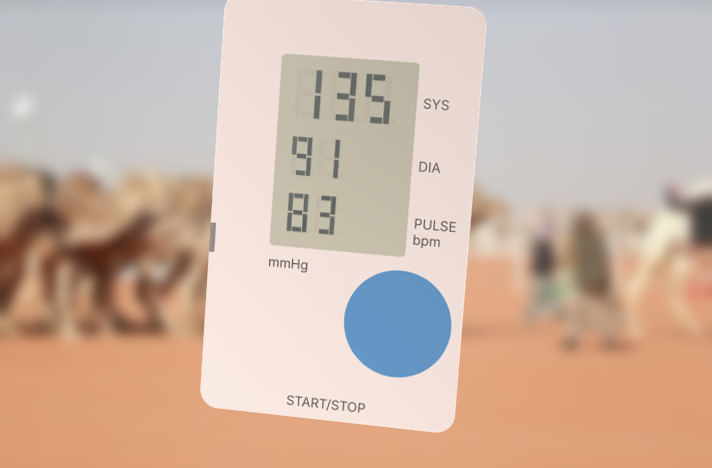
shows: value=83 unit=bpm
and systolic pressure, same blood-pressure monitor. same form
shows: value=135 unit=mmHg
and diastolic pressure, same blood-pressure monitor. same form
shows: value=91 unit=mmHg
